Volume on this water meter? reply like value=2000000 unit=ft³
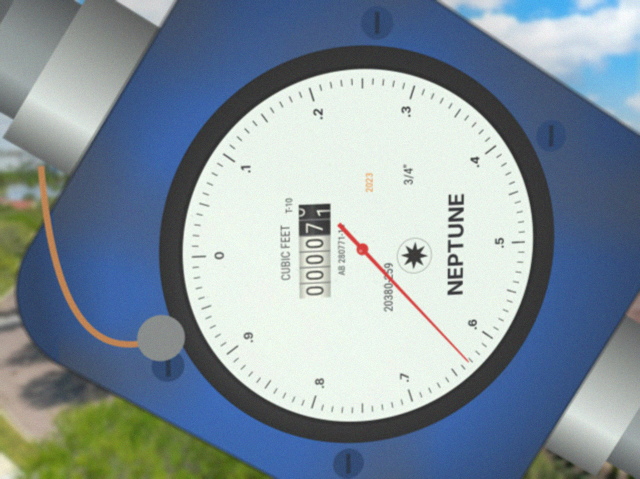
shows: value=70.63 unit=ft³
